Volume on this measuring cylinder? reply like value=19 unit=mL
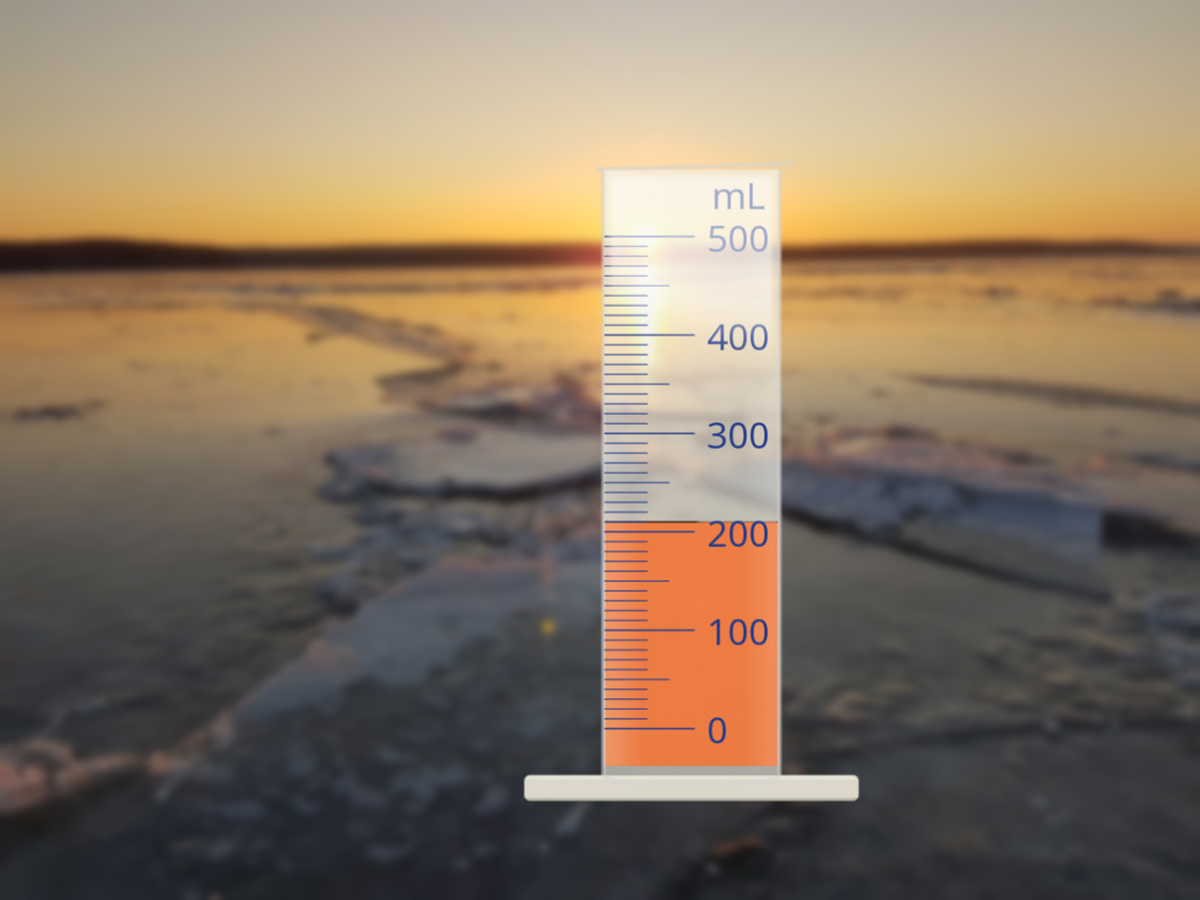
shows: value=210 unit=mL
